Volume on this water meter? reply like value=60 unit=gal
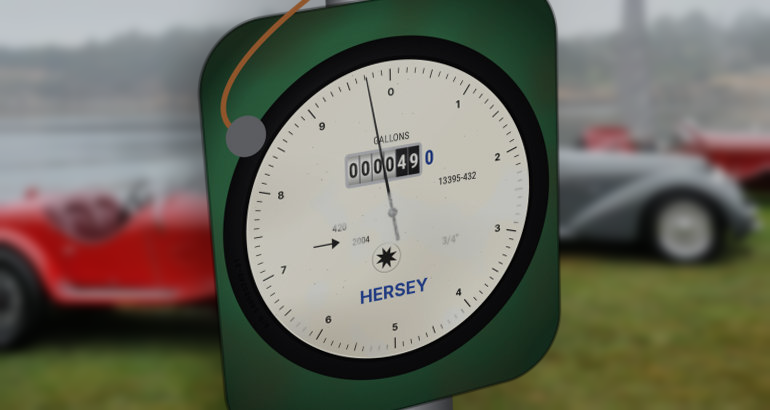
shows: value=489.7 unit=gal
